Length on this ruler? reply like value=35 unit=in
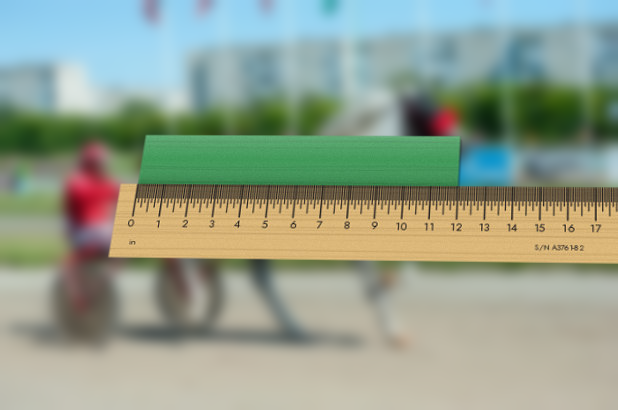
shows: value=12 unit=in
